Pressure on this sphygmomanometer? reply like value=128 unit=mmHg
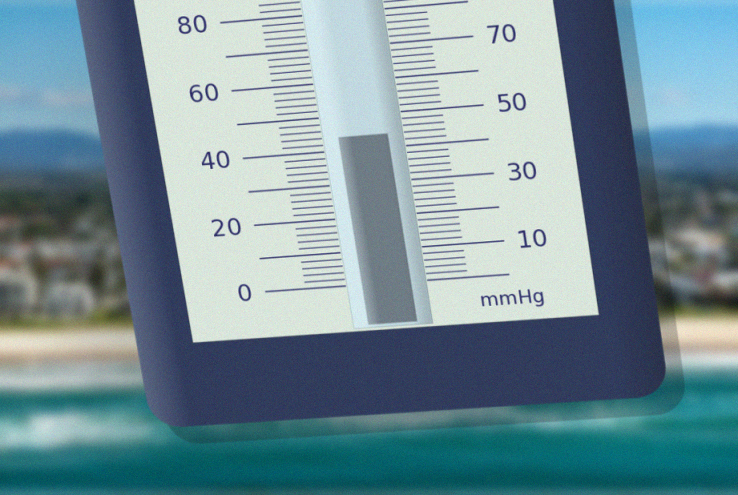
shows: value=44 unit=mmHg
